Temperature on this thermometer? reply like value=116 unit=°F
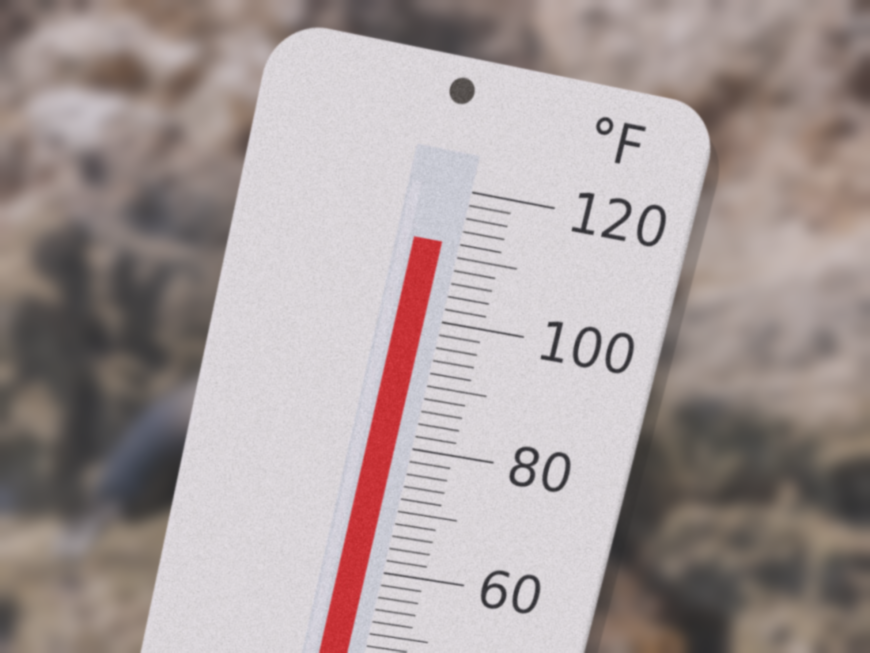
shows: value=112 unit=°F
